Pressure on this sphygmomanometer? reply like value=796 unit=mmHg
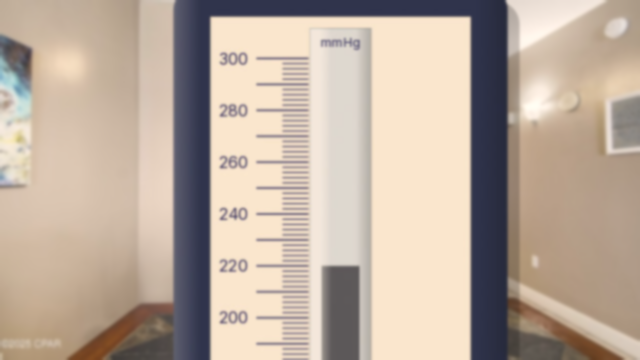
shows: value=220 unit=mmHg
